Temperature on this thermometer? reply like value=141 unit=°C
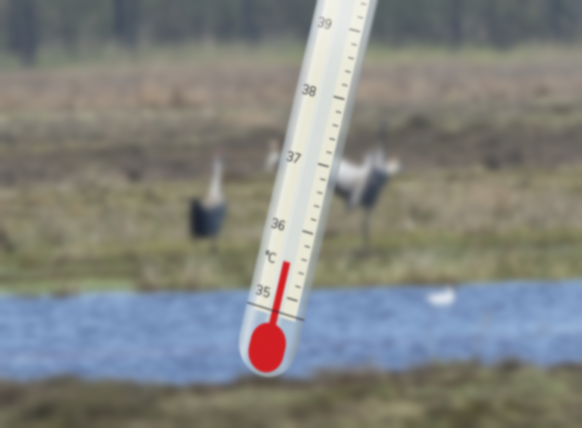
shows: value=35.5 unit=°C
